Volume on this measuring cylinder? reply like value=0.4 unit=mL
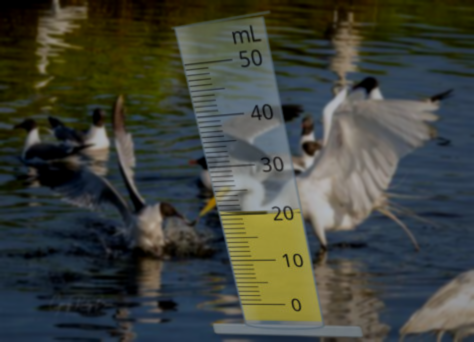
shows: value=20 unit=mL
